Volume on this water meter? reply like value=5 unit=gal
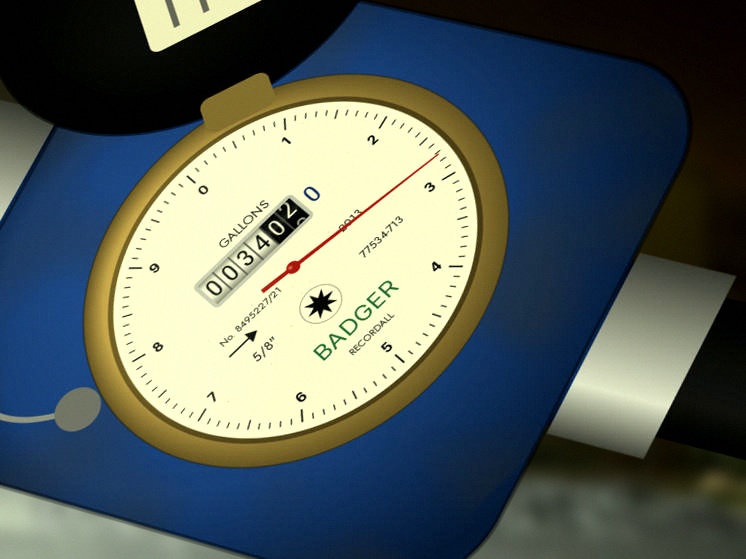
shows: value=34022.7 unit=gal
